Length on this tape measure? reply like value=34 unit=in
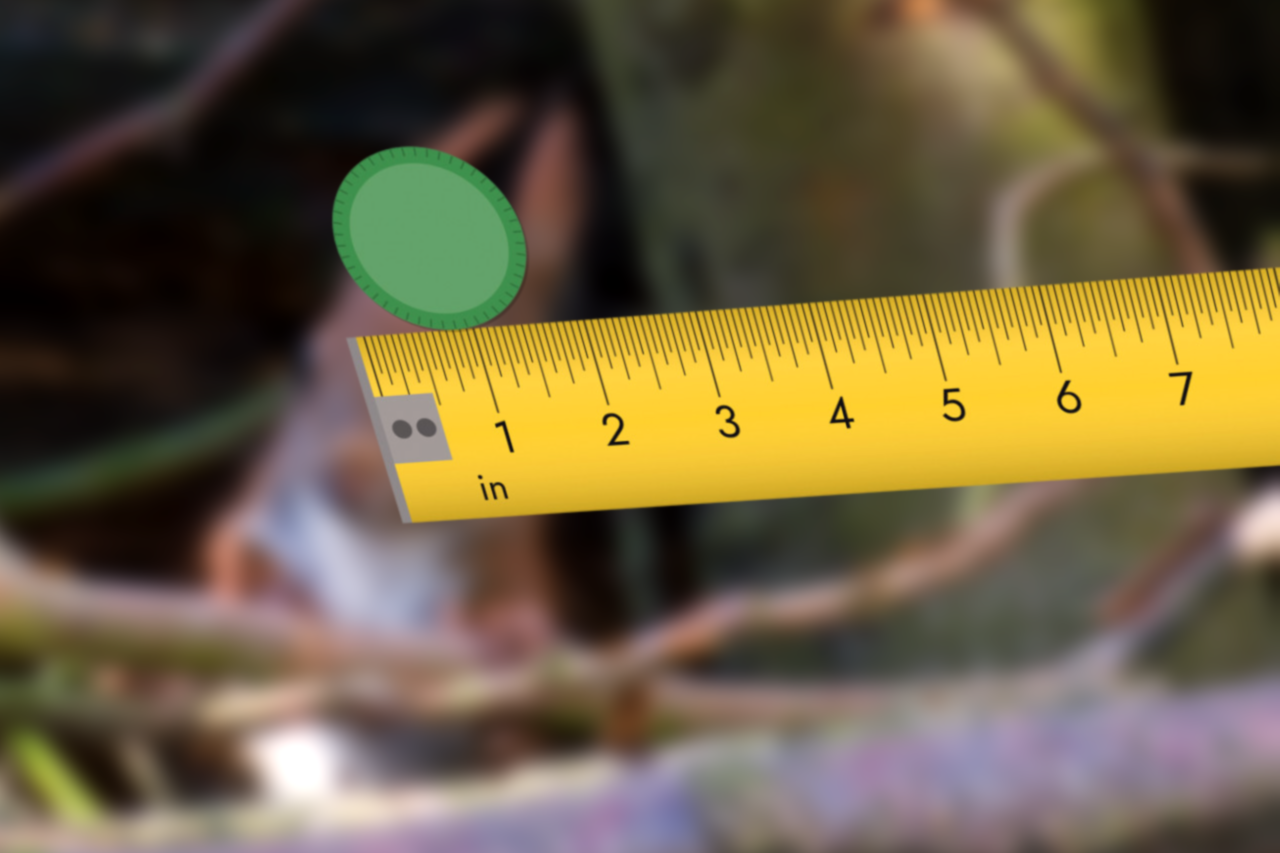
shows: value=1.6875 unit=in
